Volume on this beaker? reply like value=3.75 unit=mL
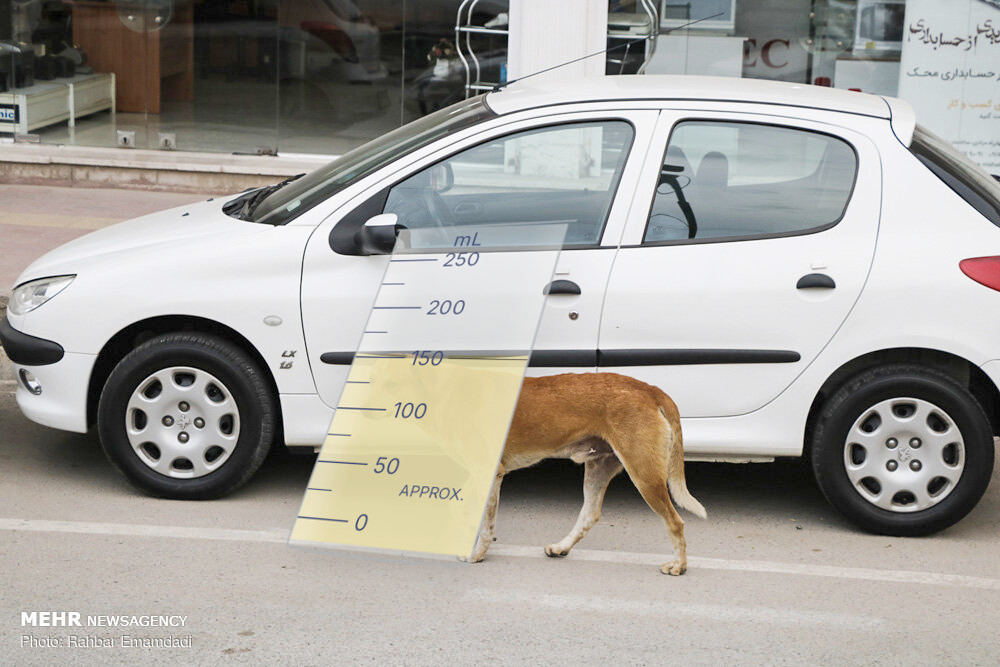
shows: value=150 unit=mL
